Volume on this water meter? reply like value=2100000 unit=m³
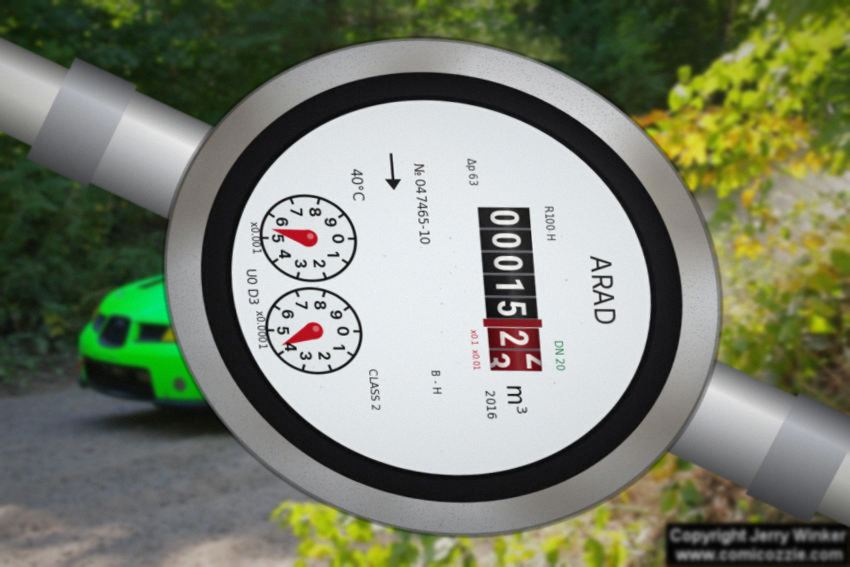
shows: value=15.2254 unit=m³
